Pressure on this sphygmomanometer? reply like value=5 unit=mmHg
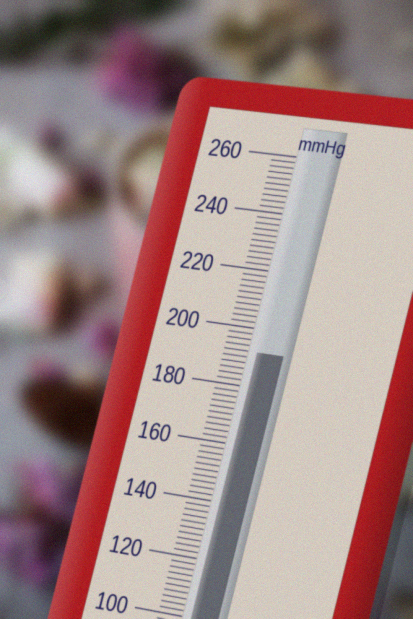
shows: value=192 unit=mmHg
